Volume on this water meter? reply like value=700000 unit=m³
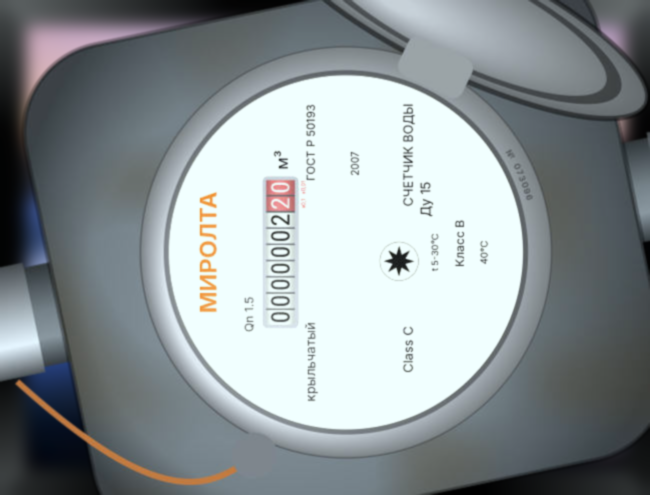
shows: value=2.20 unit=m³
